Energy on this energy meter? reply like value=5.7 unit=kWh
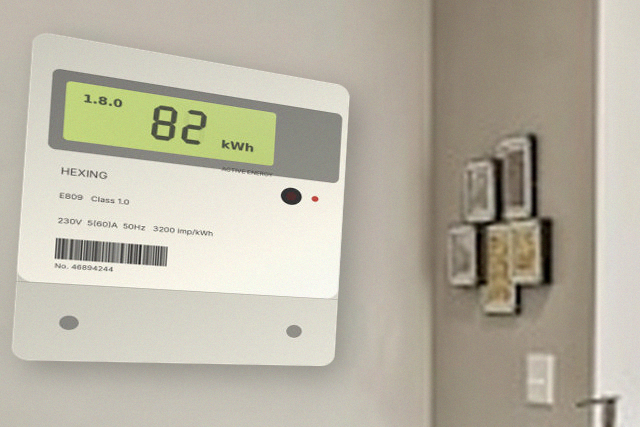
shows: value=82 unit=kWh
